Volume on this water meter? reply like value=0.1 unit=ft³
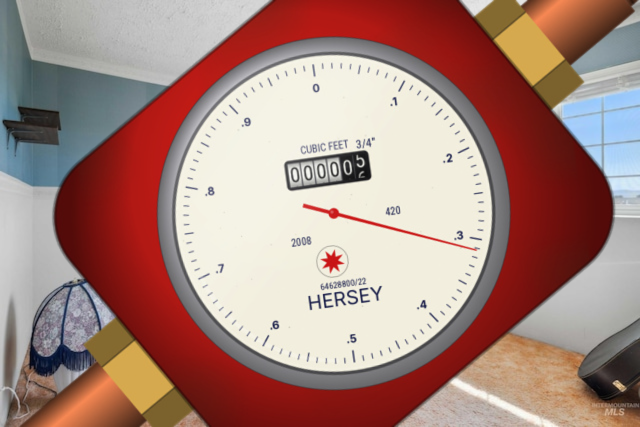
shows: value=5.31 unit=ft³
